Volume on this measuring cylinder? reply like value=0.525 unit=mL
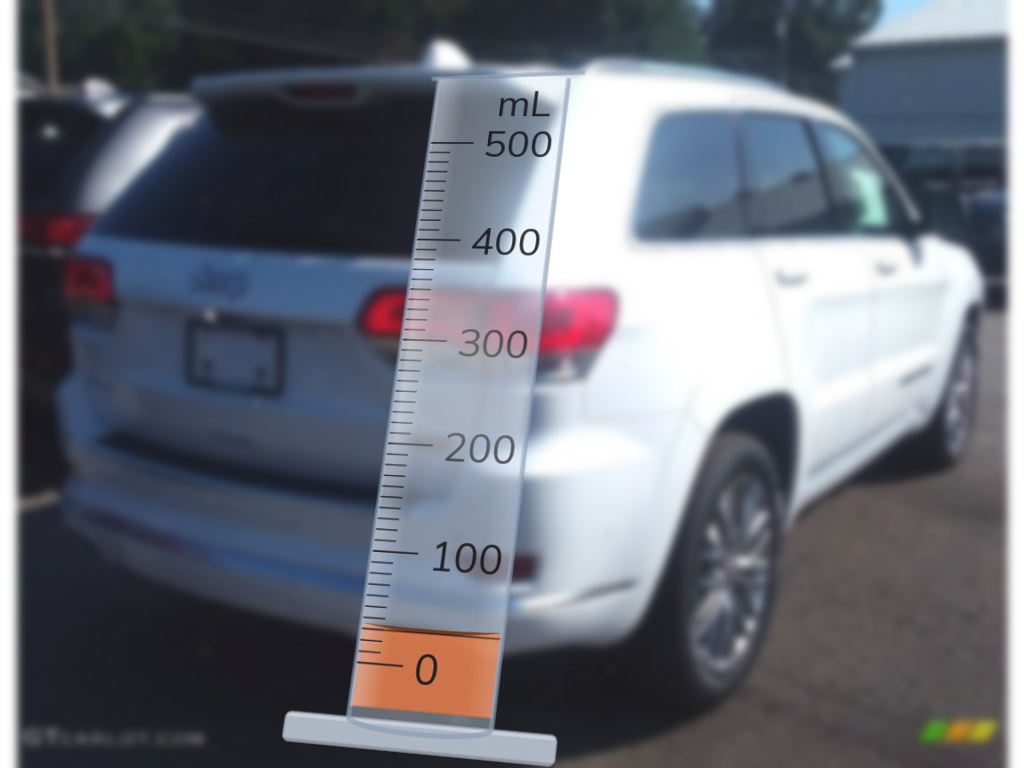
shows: value=30 unit=mL
